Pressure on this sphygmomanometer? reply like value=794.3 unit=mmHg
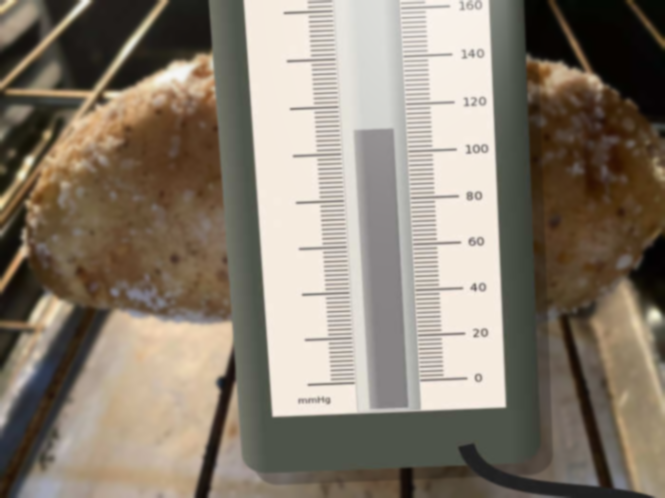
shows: value=110 unit=mmHg
